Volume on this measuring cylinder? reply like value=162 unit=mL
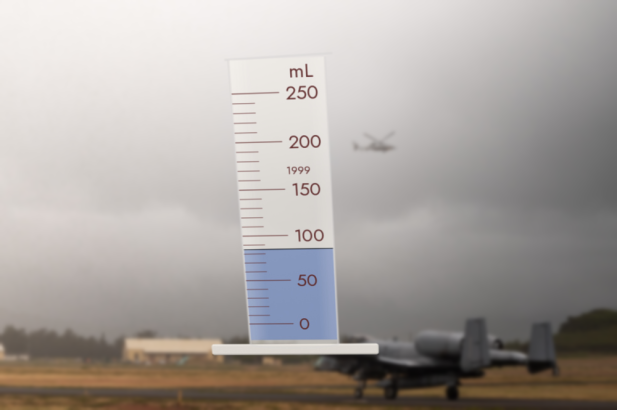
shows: value=85 unit=mL
